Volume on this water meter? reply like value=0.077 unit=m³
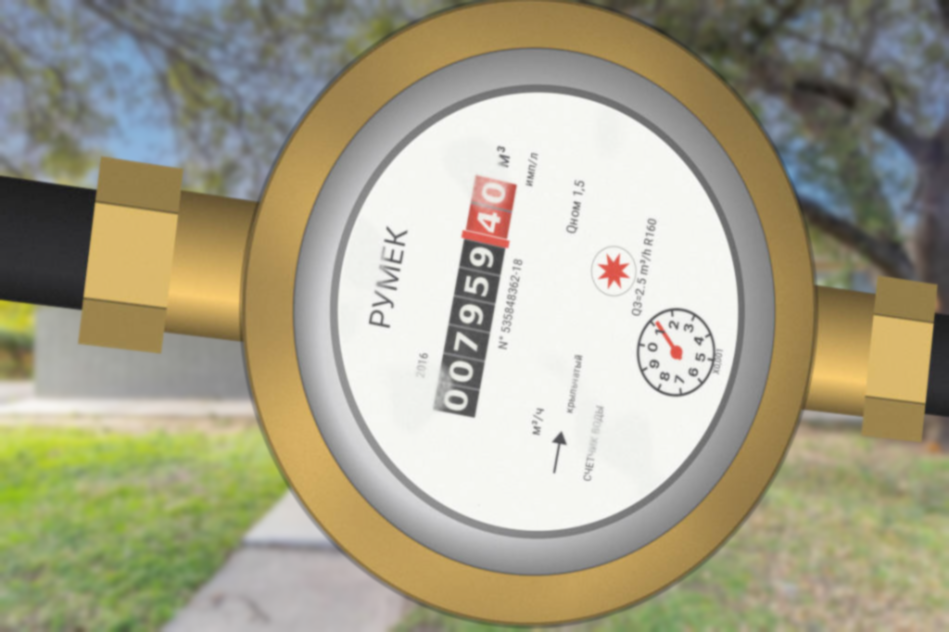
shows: value=7959.401 unit=m³
